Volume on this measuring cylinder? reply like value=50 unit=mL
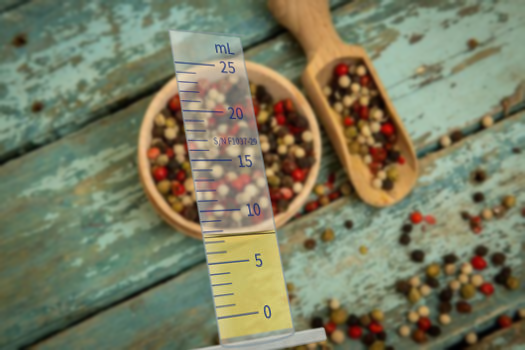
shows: value=7.5 unit=mL
